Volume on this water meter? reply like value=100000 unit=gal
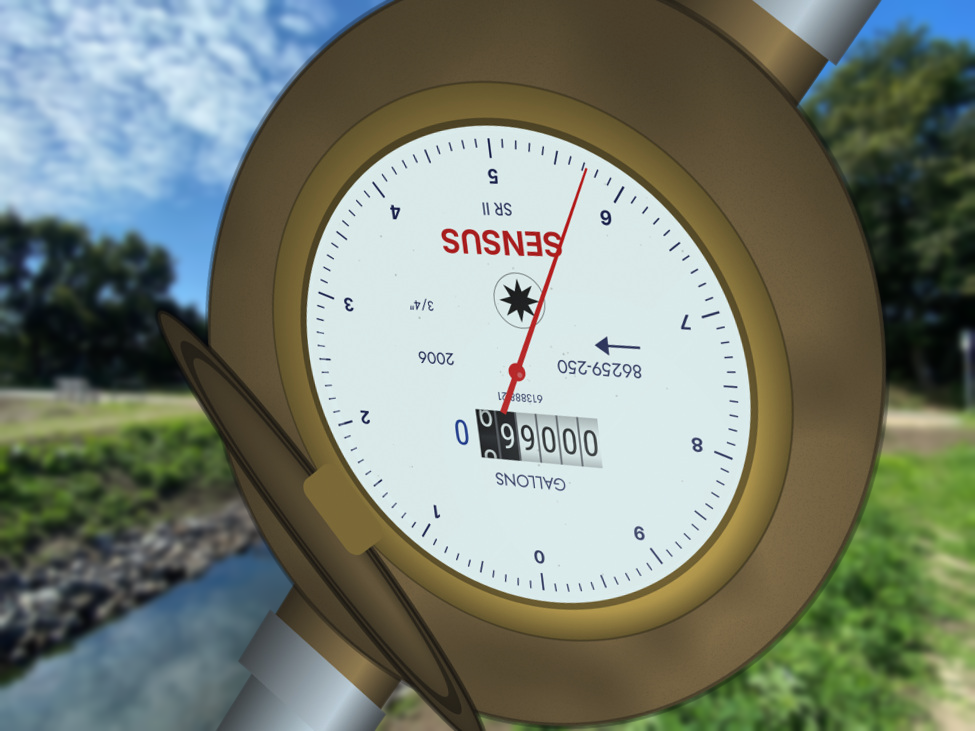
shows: value=6685.7 unit=gal
